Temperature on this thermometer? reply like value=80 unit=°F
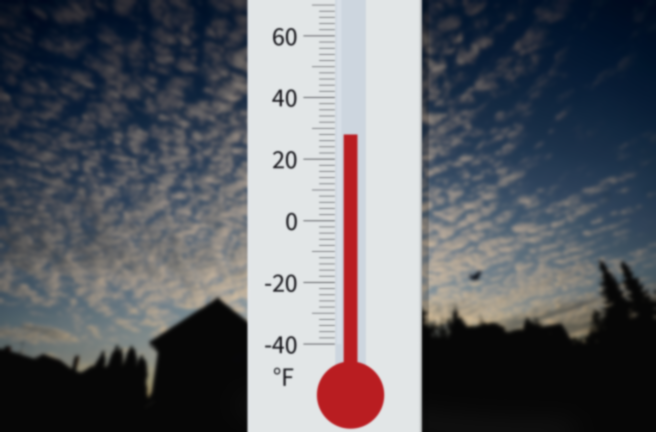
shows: value=28 unit=°F
